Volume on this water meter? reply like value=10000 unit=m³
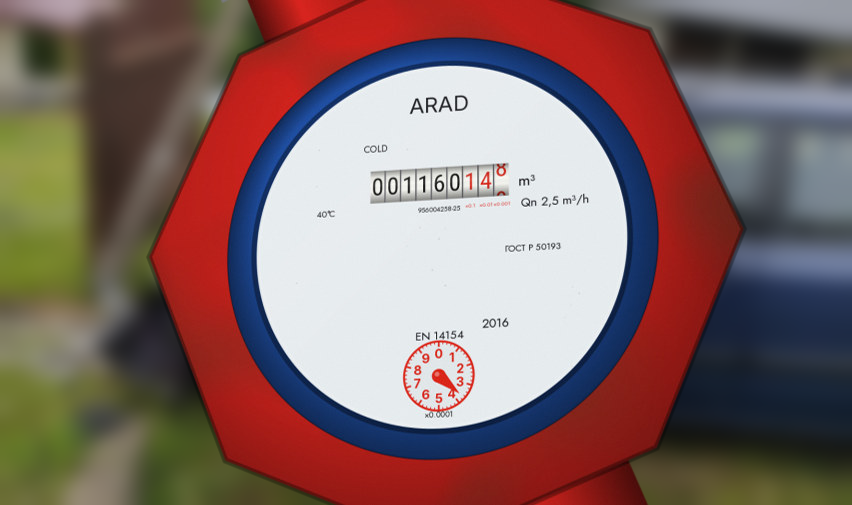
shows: value=1160.1483 unit=m³
